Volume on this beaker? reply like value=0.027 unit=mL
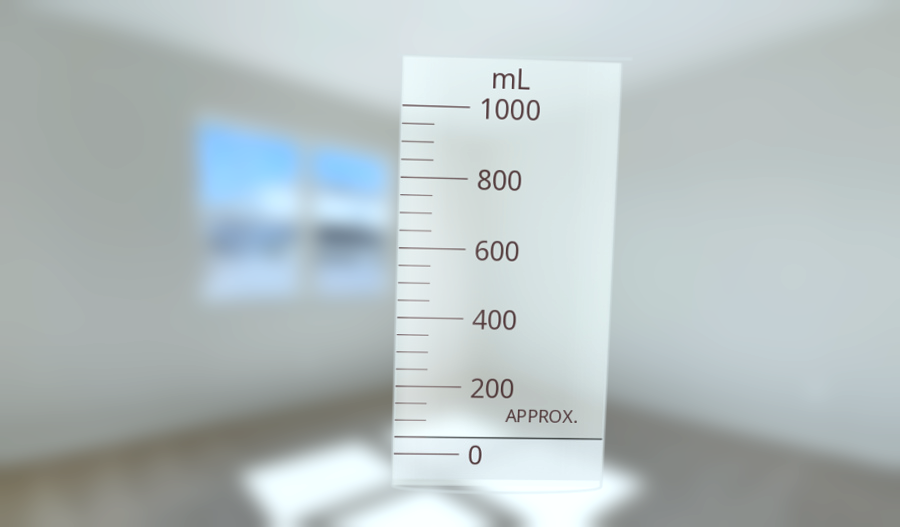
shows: value=50 unit=mL
